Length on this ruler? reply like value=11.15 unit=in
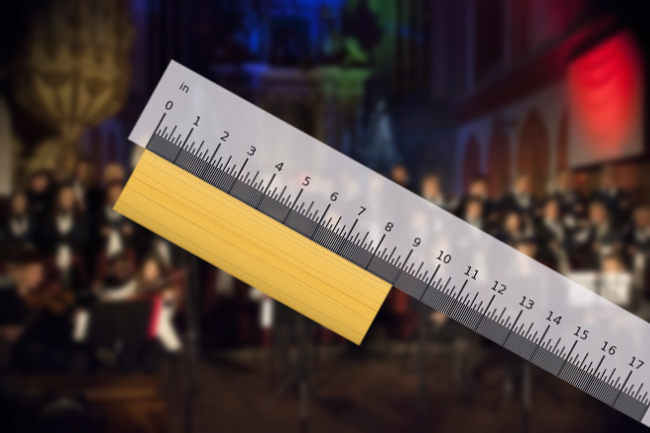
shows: value=9 unit=in
